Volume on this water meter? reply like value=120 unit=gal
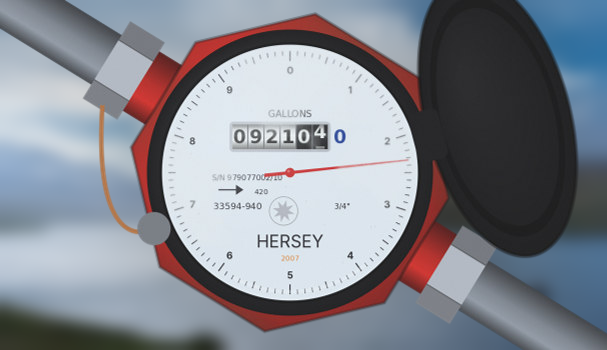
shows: value=921042.3 unit=gal
